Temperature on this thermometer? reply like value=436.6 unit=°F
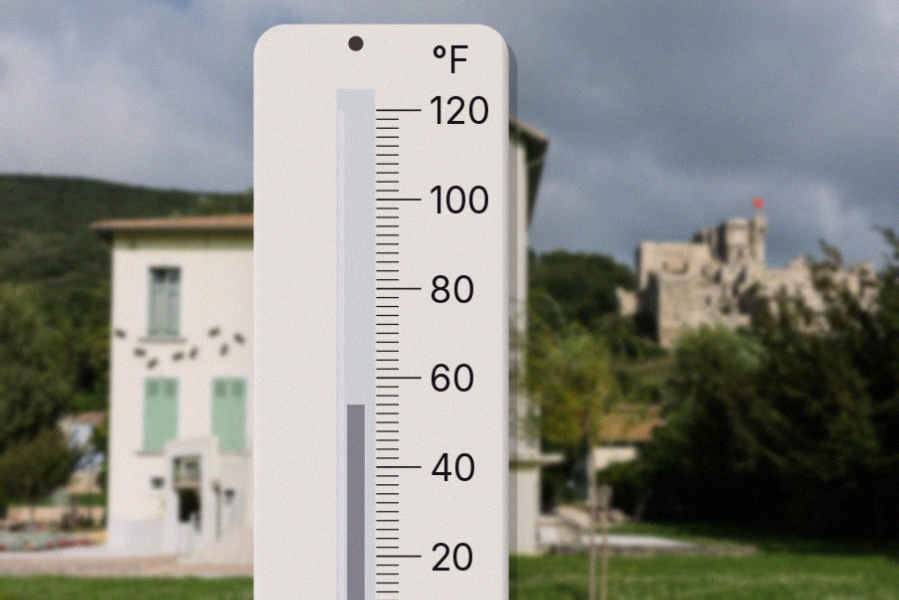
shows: value=54 unit=°F
